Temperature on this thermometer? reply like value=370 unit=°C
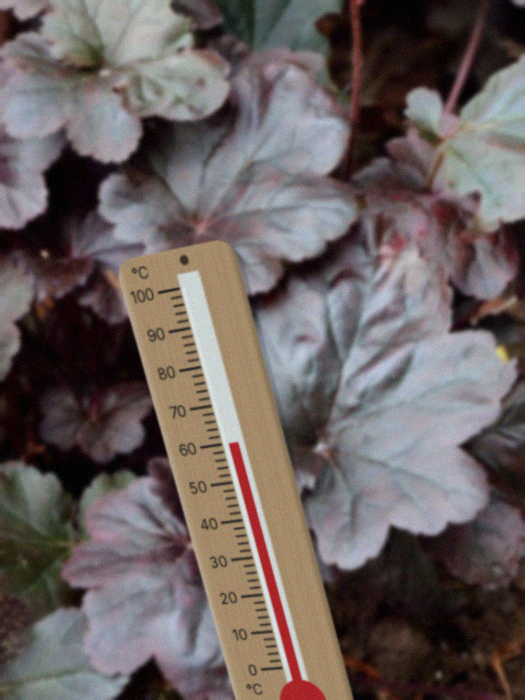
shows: value=60 unit=°C
